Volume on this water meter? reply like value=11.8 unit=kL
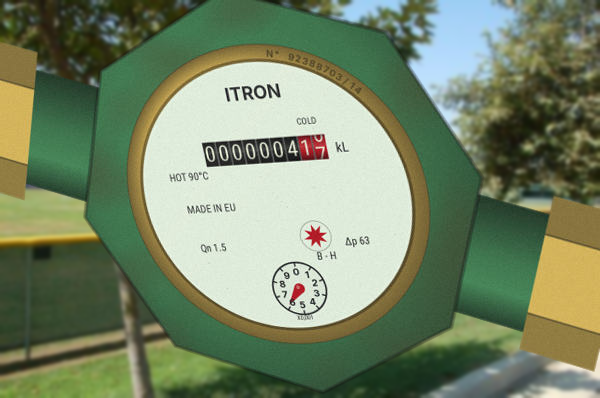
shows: value=4.166 unit=kL
